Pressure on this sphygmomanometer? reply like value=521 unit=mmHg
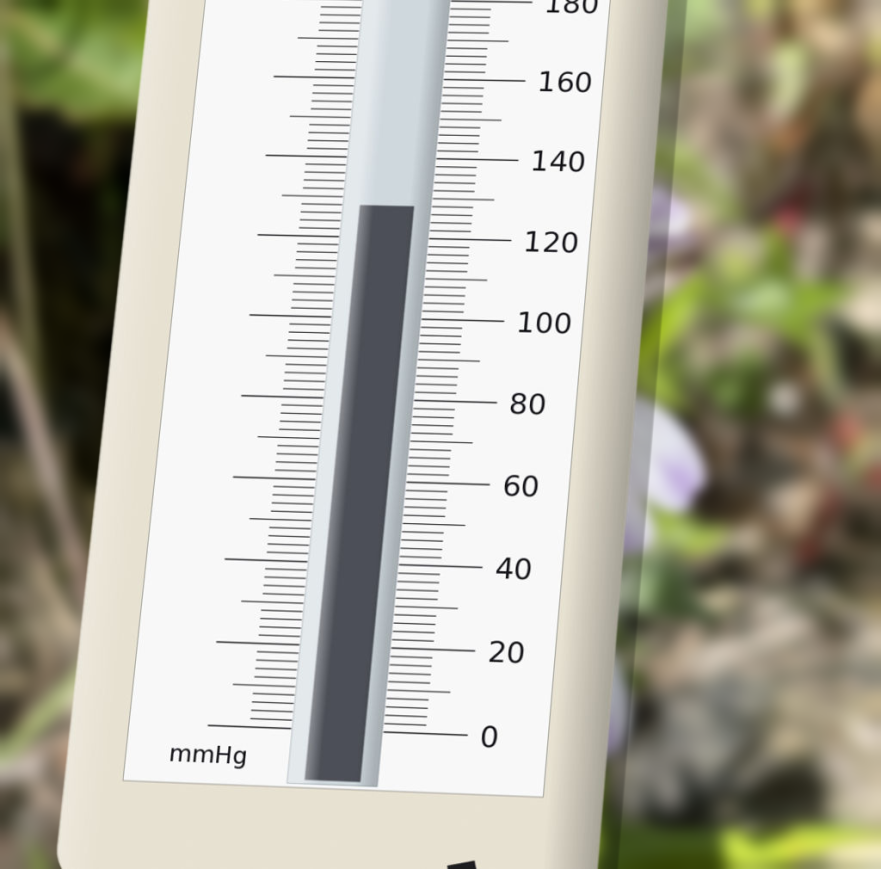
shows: value=128 unit=mmHg
